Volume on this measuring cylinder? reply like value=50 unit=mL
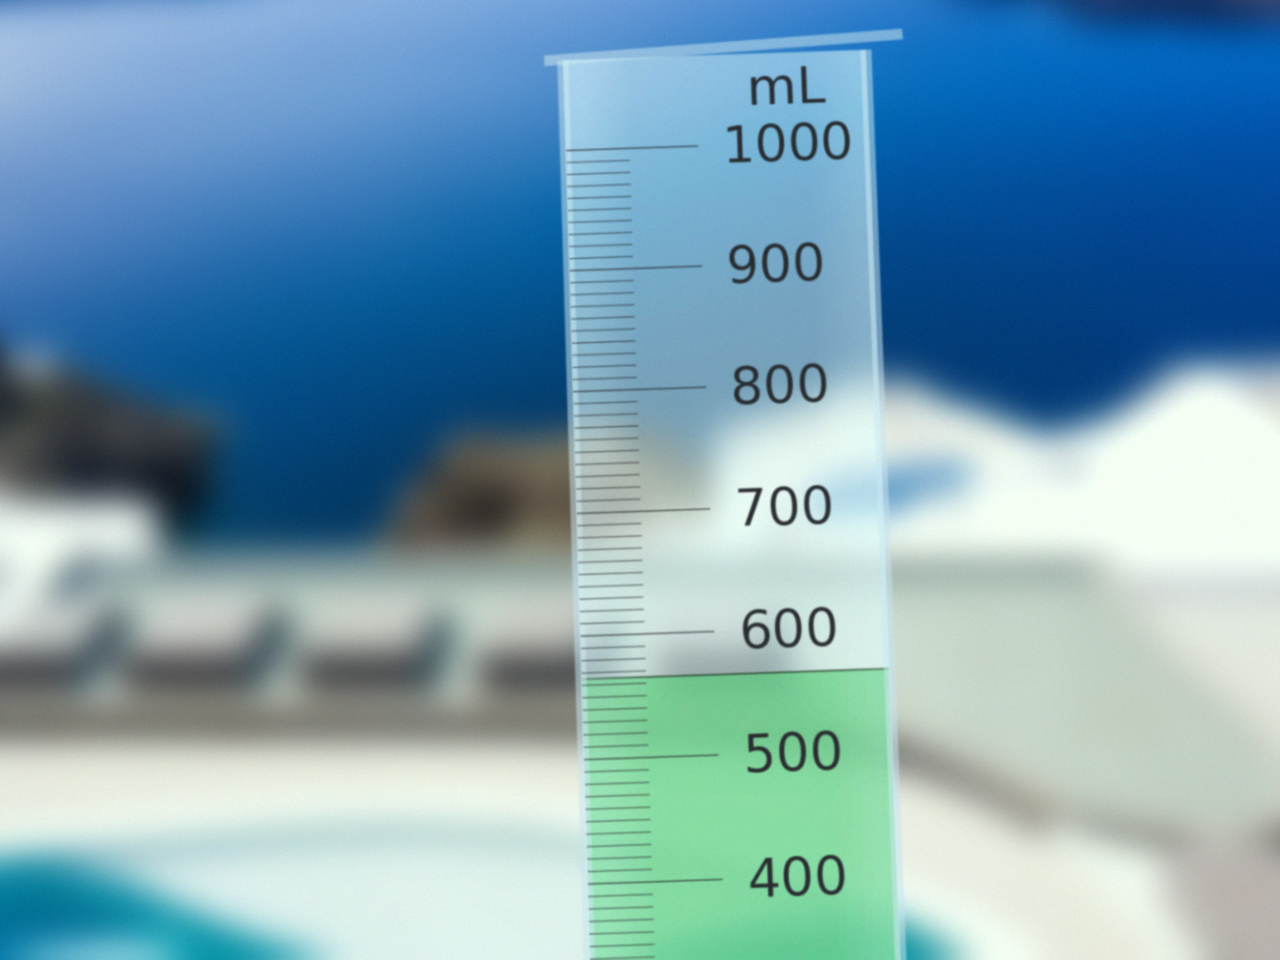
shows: value=565 unit=mL
